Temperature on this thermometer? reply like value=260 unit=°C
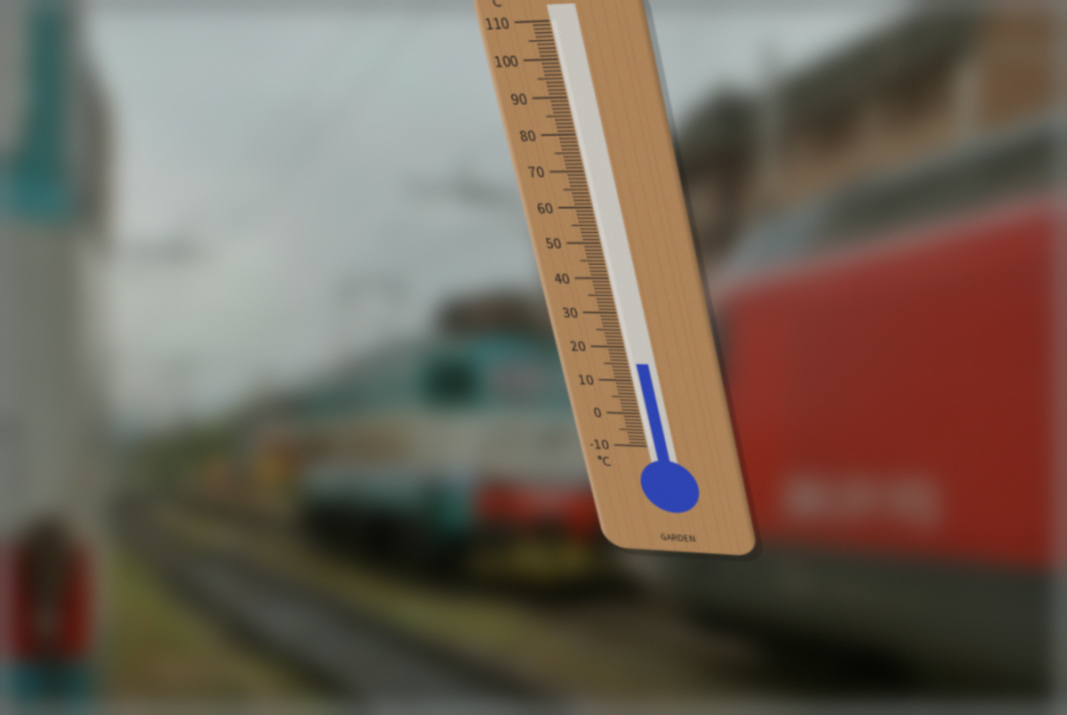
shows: value=15 unit=°C
